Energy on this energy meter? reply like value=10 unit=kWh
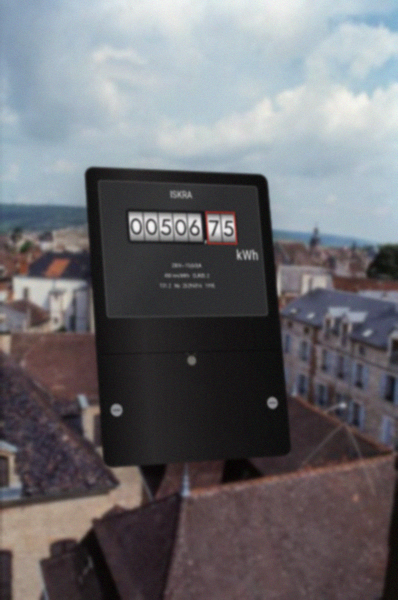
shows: value=506.75 unit=kWh
